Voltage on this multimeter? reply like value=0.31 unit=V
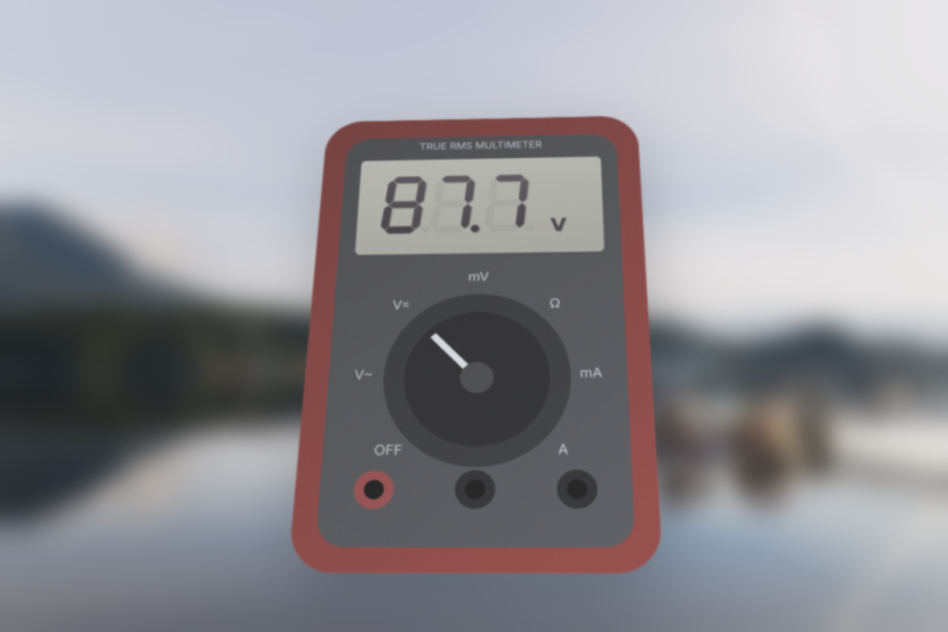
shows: value=87.7 unit=V
